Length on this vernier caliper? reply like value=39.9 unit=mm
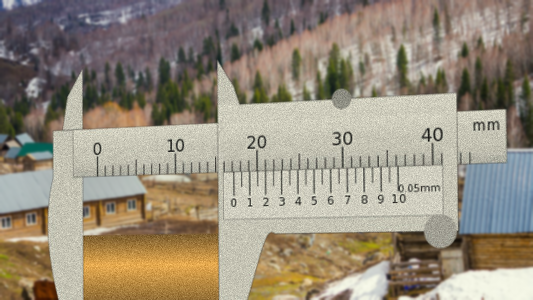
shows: value=17.2 unit=mm
